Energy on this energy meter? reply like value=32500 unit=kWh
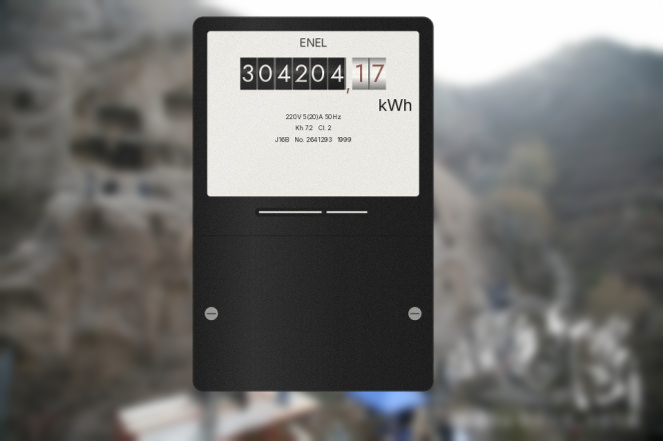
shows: value=304204.17 unit=kWh
